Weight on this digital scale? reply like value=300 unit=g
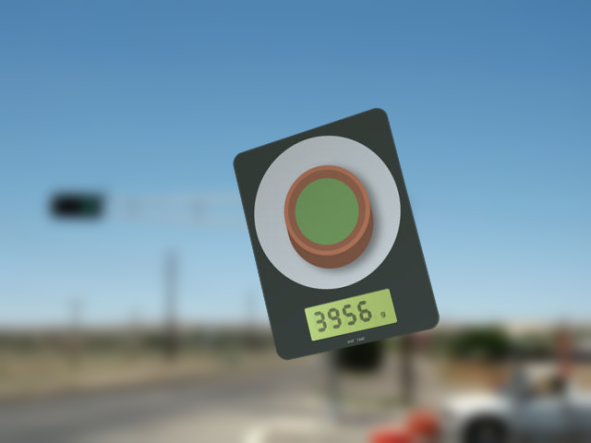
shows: value=3956 unit=g
